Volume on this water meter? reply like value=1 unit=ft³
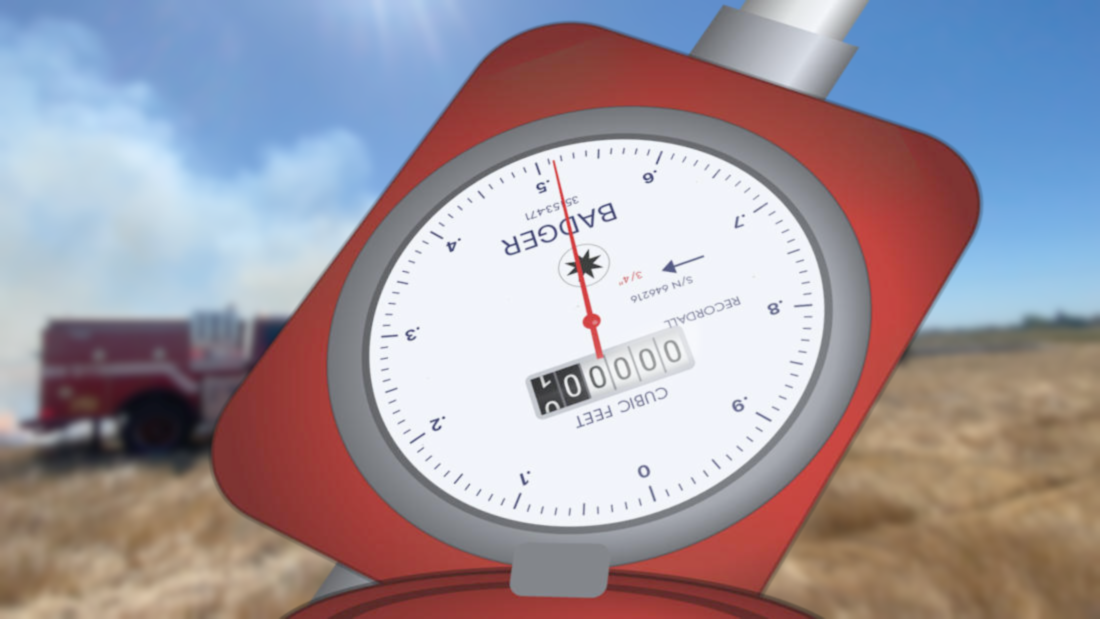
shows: value=0.51 unit=ft³
